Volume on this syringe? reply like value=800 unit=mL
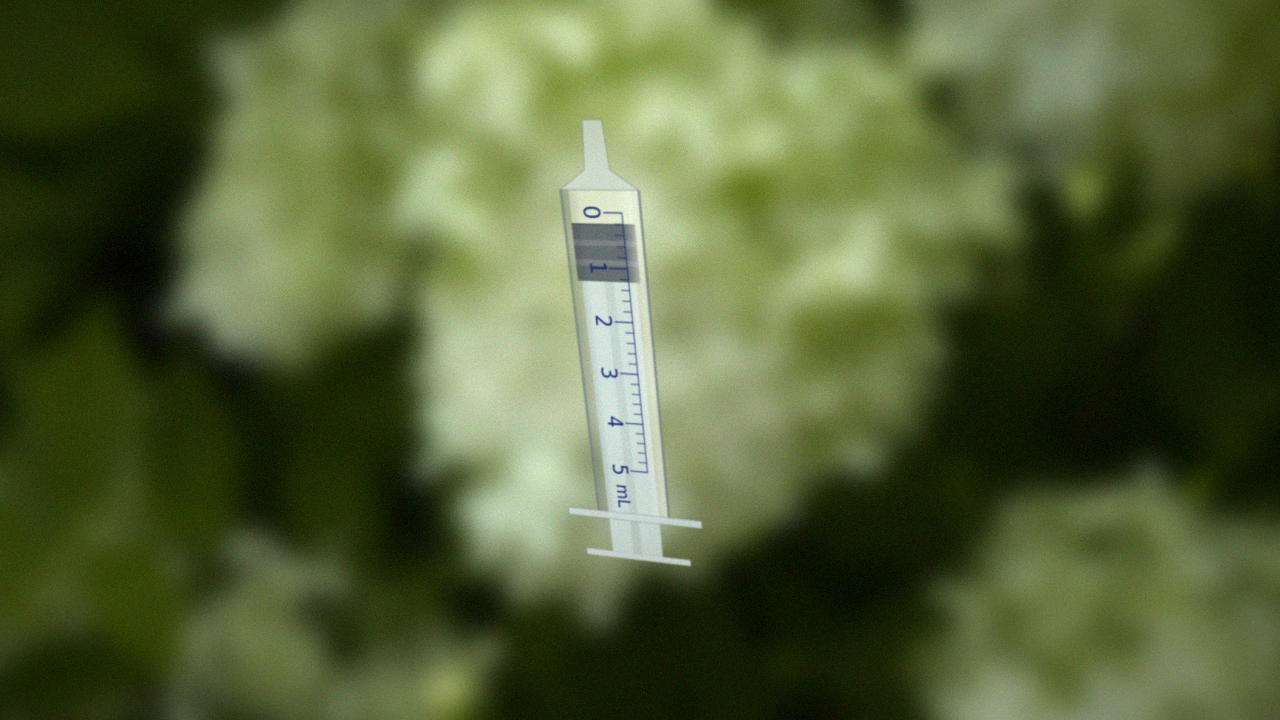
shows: value=0.2 unit=mL
